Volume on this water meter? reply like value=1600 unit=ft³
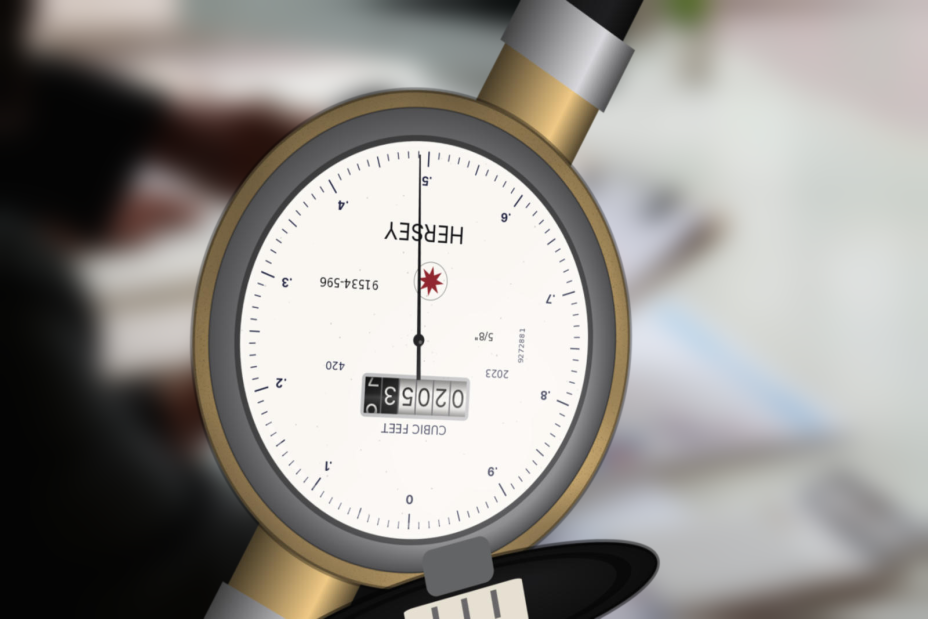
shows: value=20536.49 unit=ft³
